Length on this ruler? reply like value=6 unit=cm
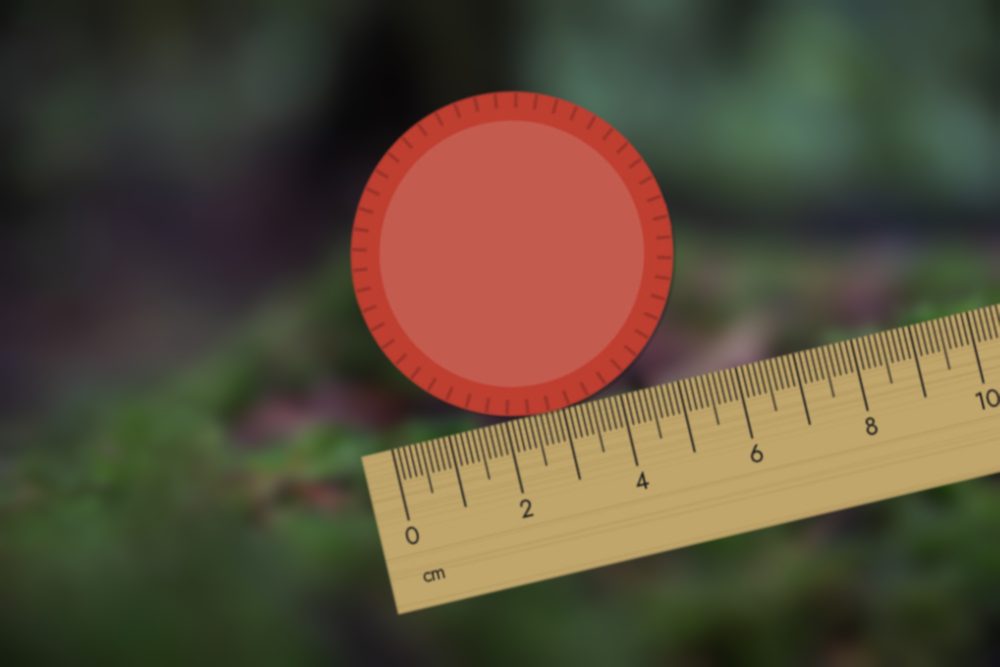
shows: value=5.5 unit=cm
